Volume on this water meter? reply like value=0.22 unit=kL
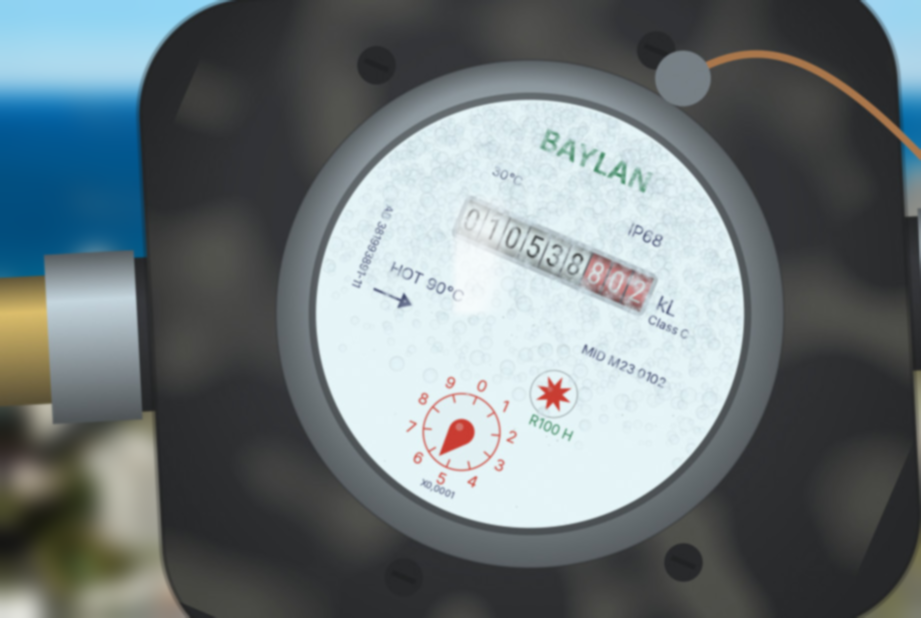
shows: value=10538.8025 unit=kL
